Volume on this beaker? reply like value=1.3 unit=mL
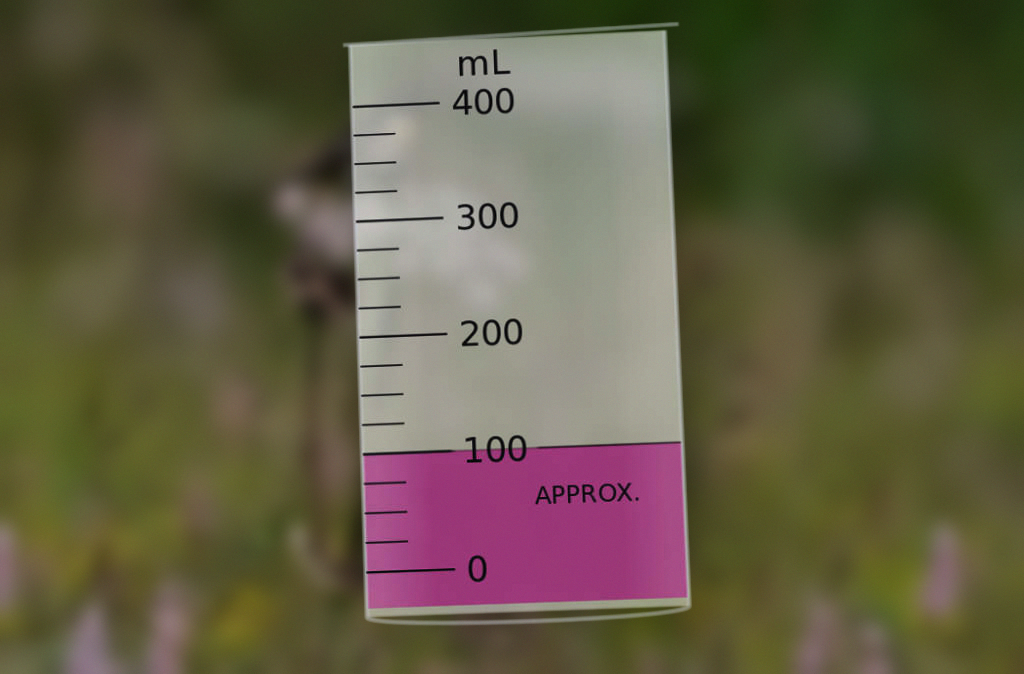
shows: value=100 unit=mL
